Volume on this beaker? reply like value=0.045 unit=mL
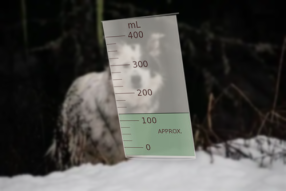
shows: value=125 unit=mL
